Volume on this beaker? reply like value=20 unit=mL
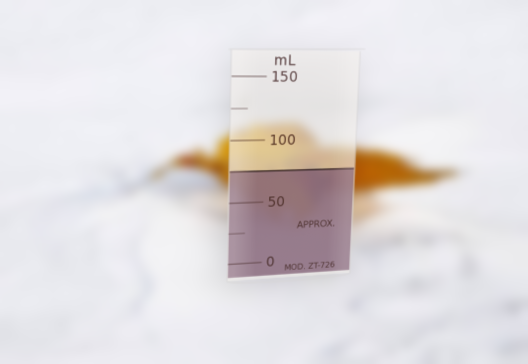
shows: value=75 unit=mL
